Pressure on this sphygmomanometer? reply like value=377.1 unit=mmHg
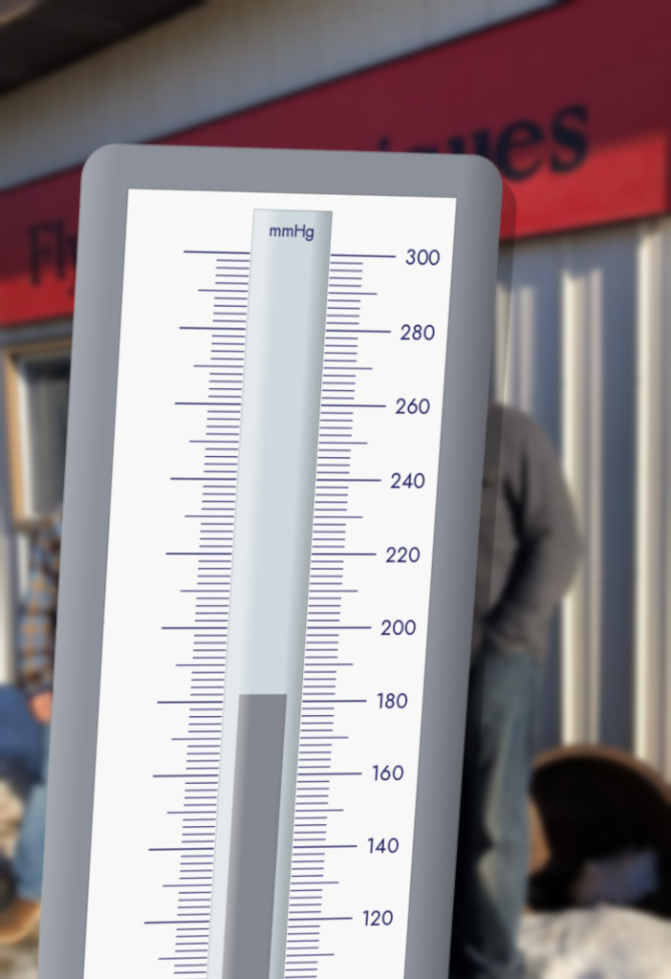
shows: value=182 unit=mmHg
